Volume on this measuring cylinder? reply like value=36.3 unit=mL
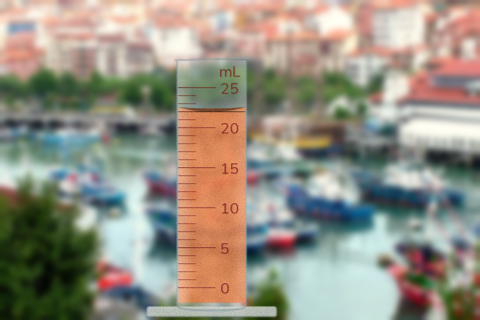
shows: value=22 unit=mL
